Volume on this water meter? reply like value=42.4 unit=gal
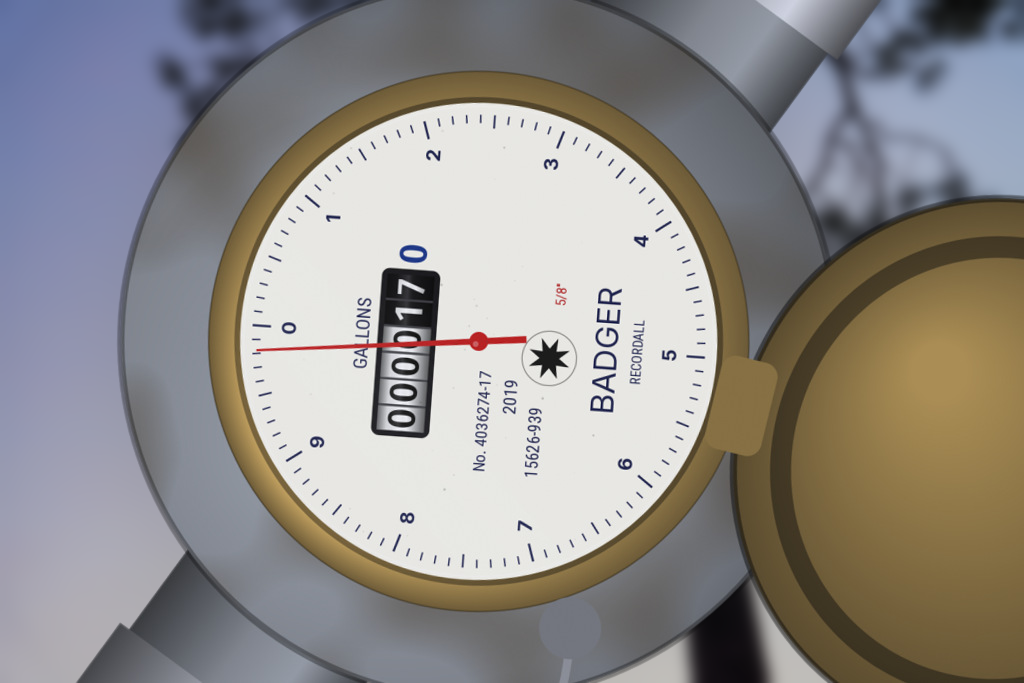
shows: value=169.8 unit=gal
